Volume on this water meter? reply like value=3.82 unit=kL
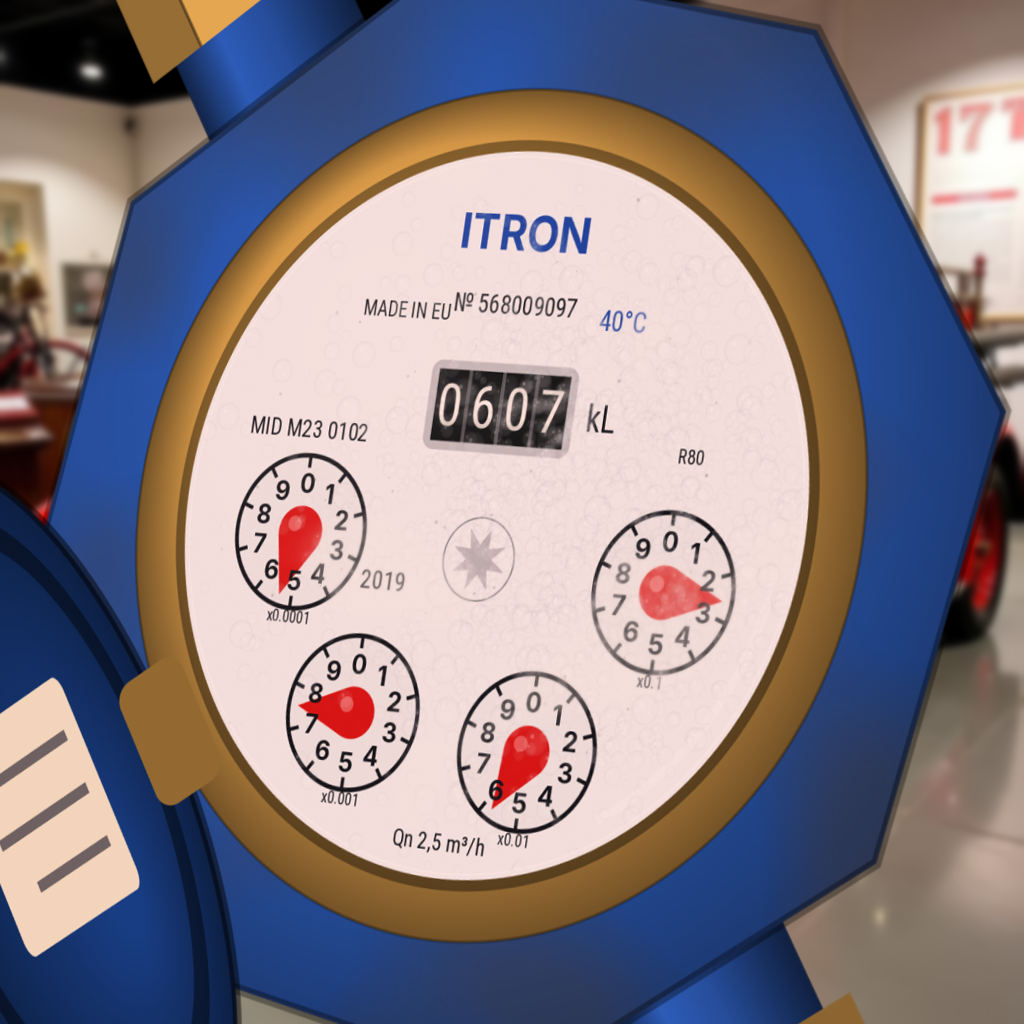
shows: value=607.2575 unit=kL
